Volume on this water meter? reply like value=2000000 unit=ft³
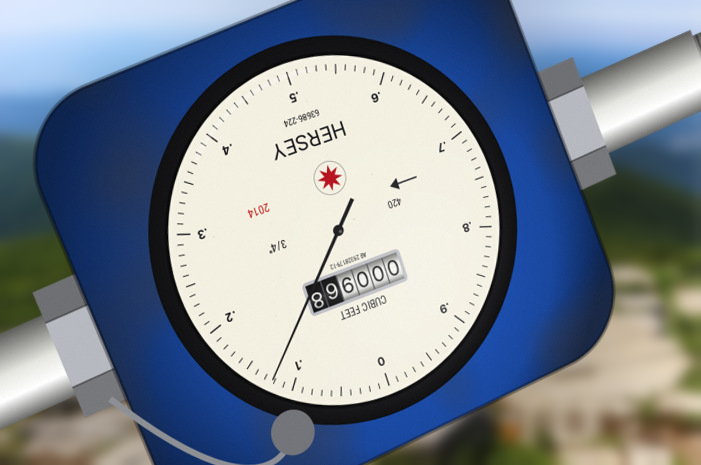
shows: value=968.12 unit=ft³
